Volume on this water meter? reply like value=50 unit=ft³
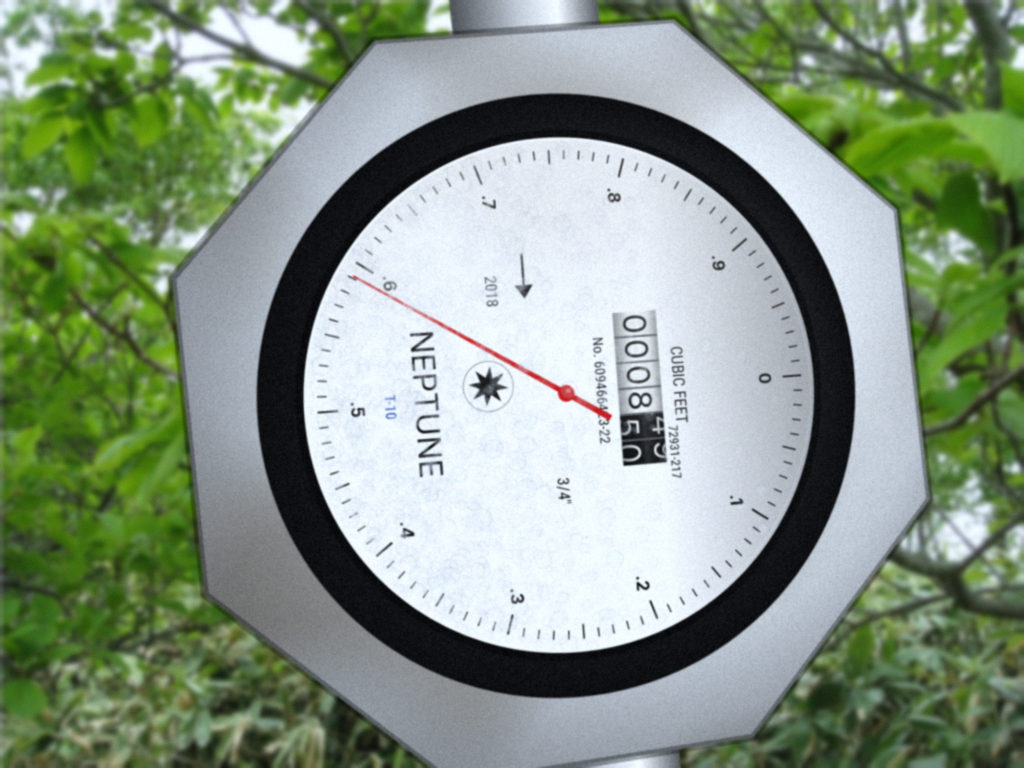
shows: value=849.59 unit=ft³
